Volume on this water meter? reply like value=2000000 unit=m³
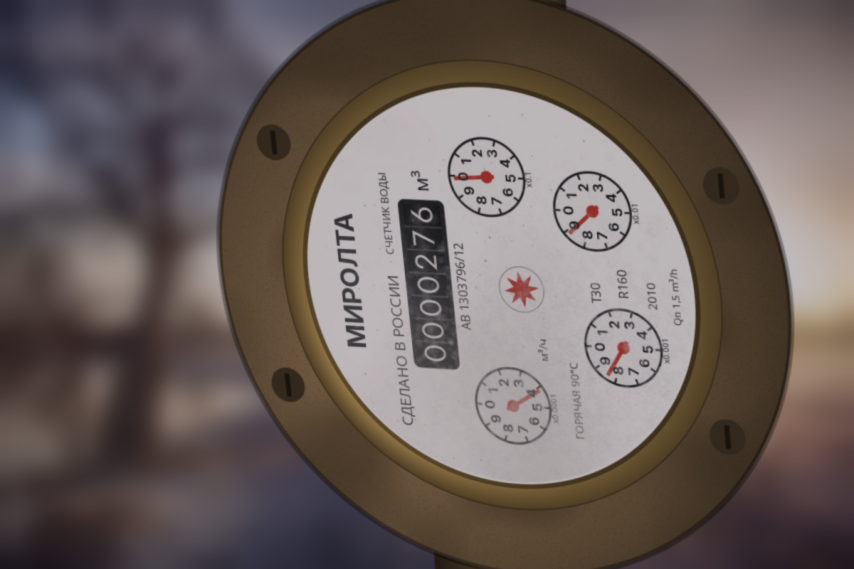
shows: value=275.9884 unit=m³
